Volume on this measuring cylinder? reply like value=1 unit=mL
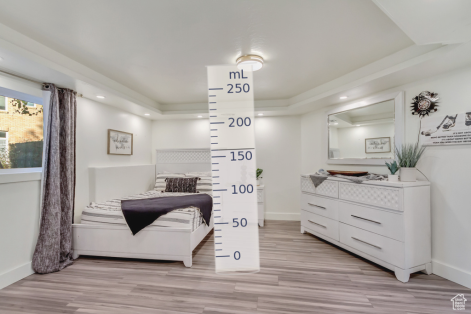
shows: value=160 unit=mL
